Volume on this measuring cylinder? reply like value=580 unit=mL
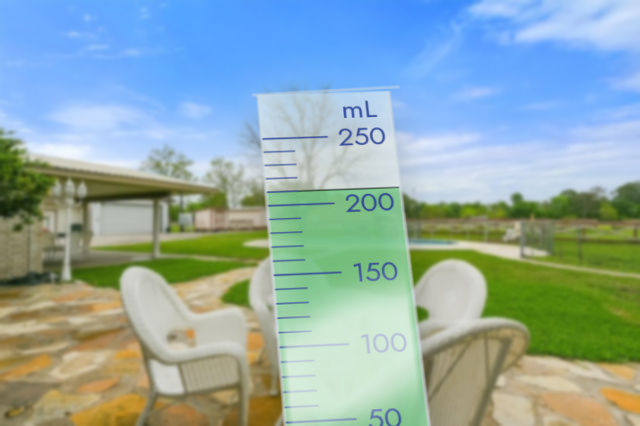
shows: value=210 unit=mL
